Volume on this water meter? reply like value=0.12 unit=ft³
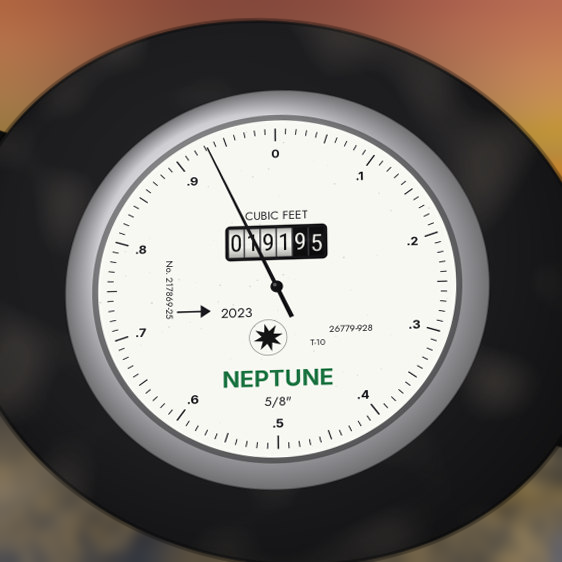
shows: value=19194.93 unit=ft³
